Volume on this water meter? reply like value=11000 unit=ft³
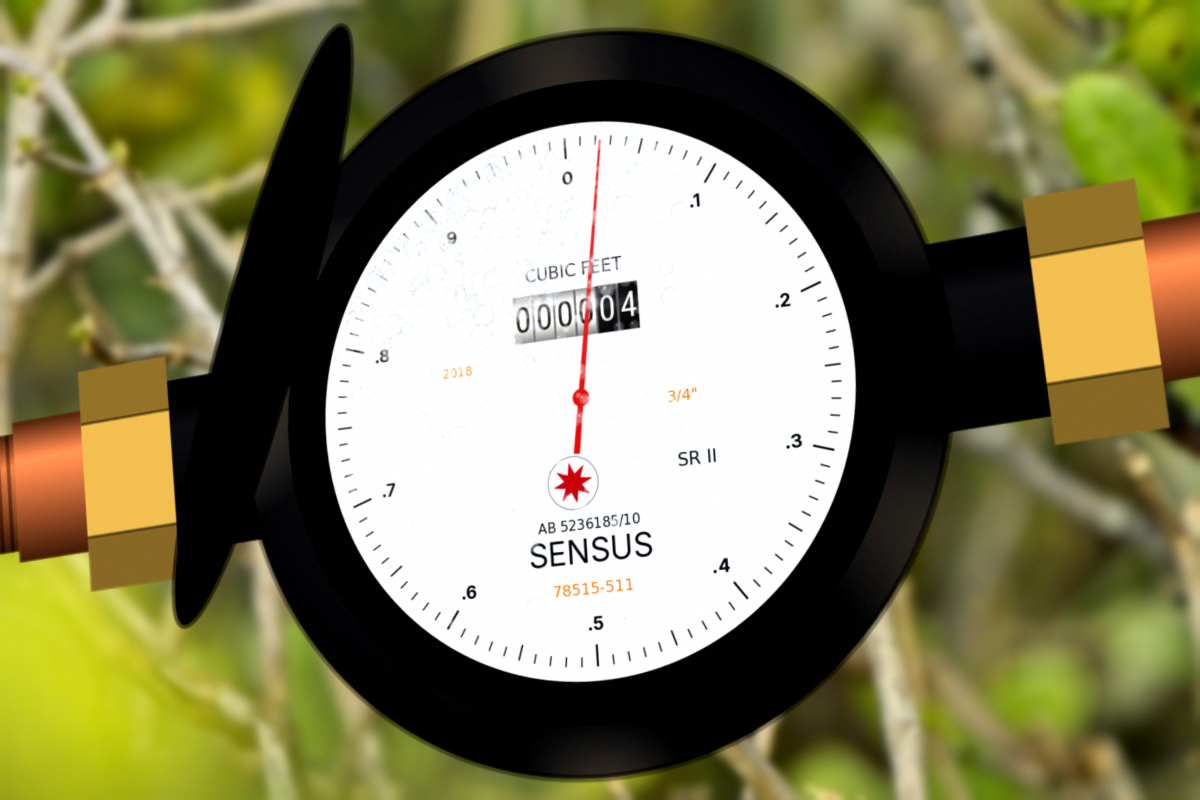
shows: value=4.02 unit=ft³
